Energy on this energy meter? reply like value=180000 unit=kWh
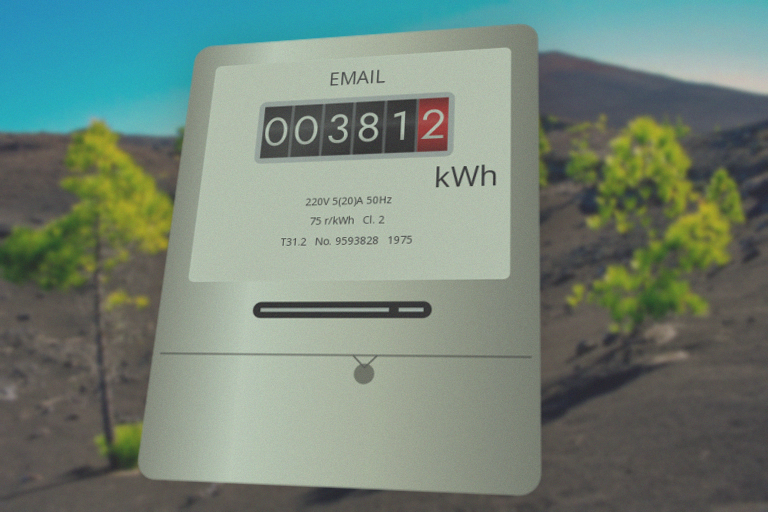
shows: value=381.2 unit=kWh
